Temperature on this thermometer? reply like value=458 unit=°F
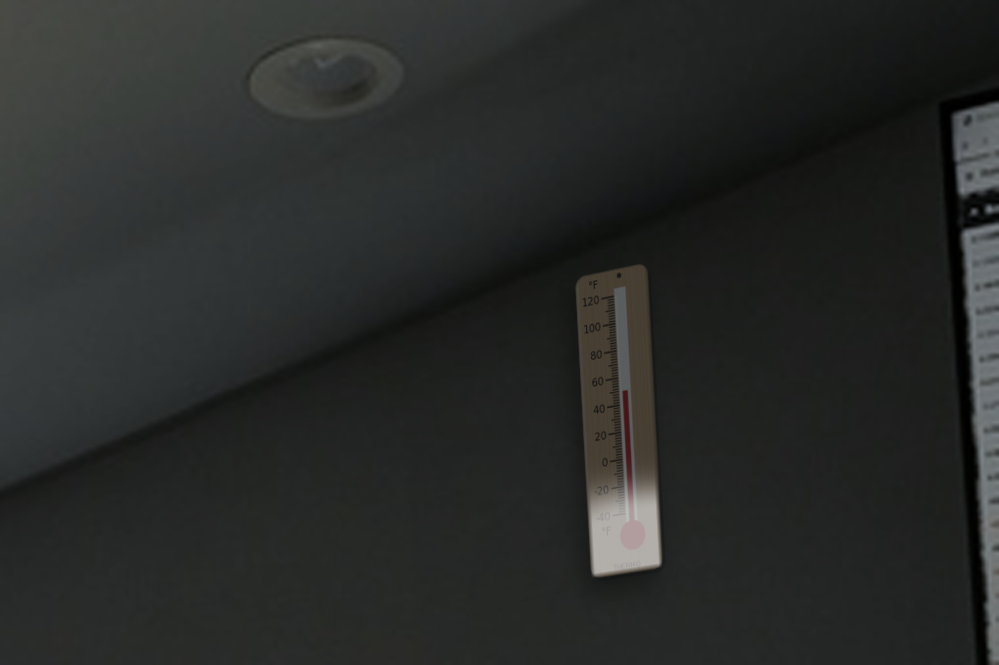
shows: value=50 unit=°F
